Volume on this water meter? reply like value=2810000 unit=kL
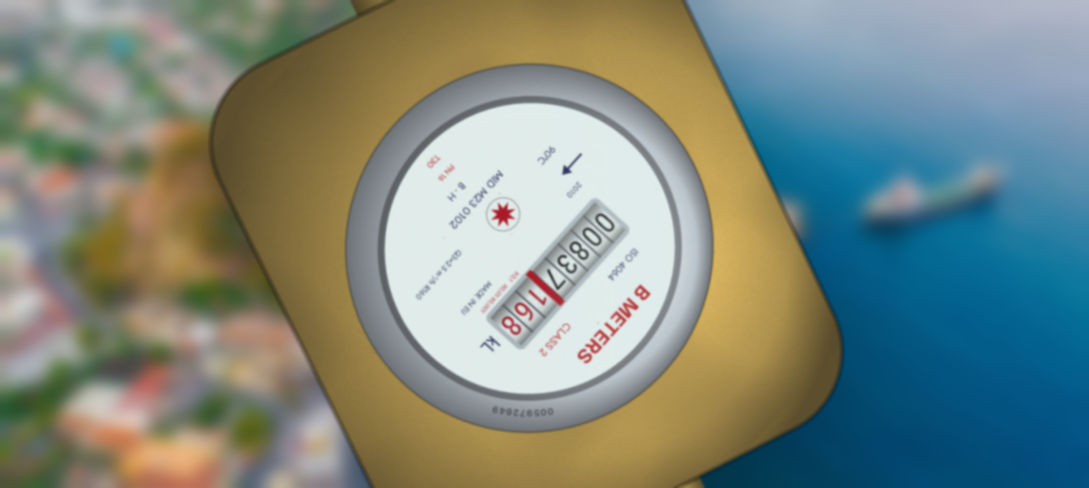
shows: value=837.168 unit=kL
